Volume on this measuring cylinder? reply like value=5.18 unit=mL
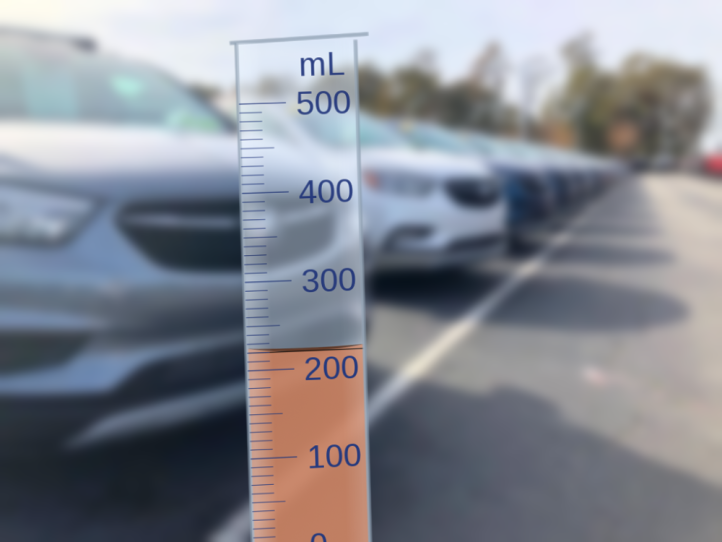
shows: value=220 unit=mL
